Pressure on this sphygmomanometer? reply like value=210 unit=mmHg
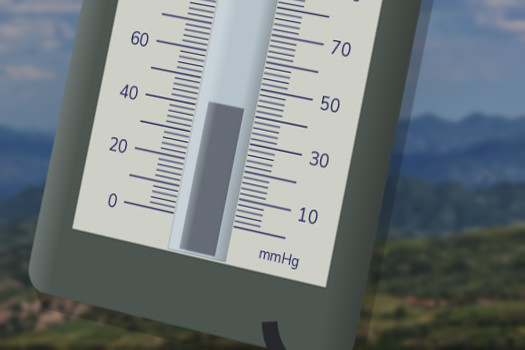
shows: value=42 unit=mmHg
